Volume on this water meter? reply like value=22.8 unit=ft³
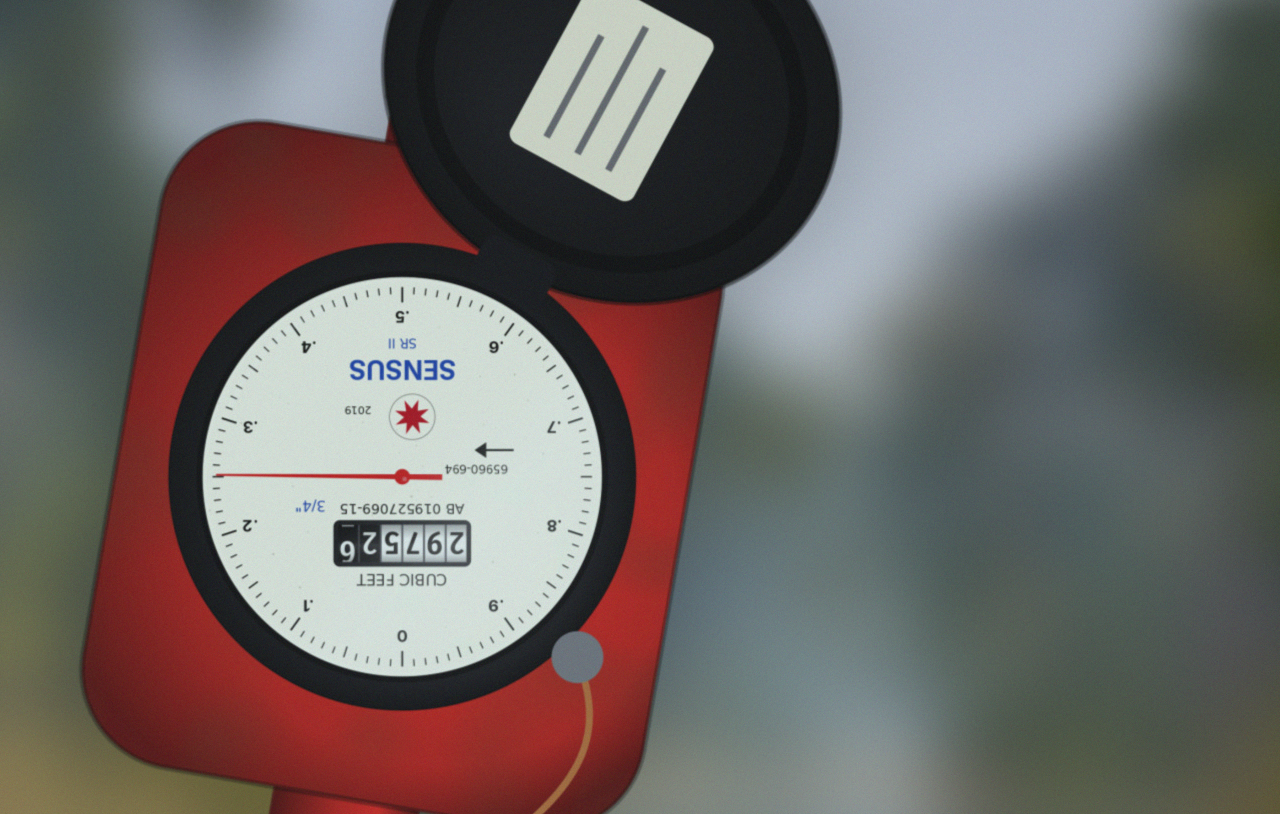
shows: value=297526.25 unit=ft³
